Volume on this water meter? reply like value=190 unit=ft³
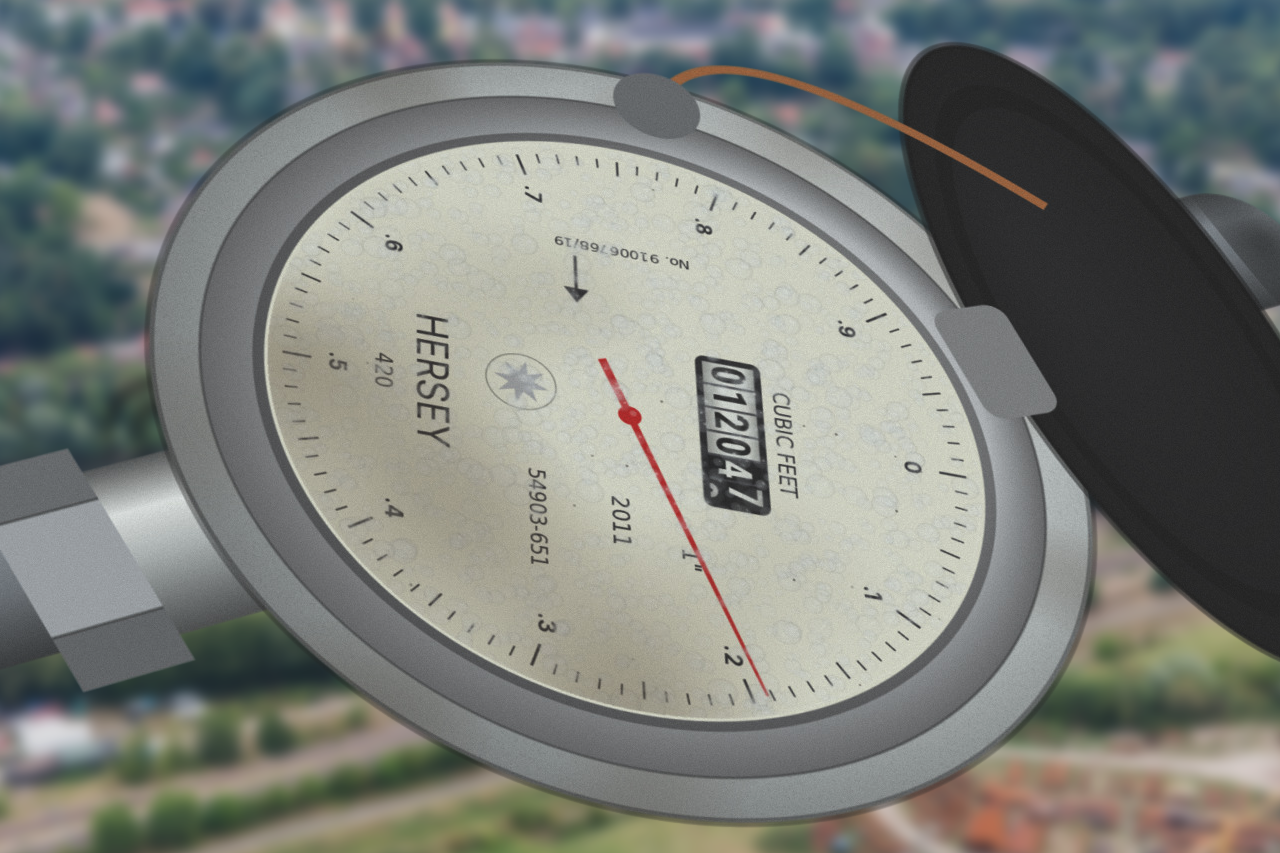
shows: value=12047.19 unit=ft³
